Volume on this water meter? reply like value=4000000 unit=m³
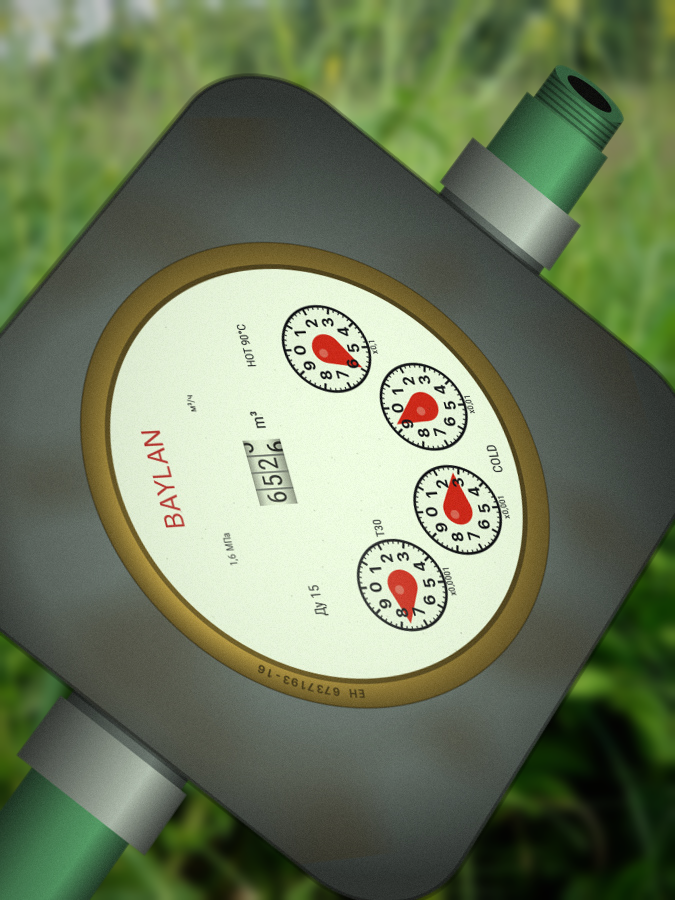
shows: value=6525.5927 unit=m³
